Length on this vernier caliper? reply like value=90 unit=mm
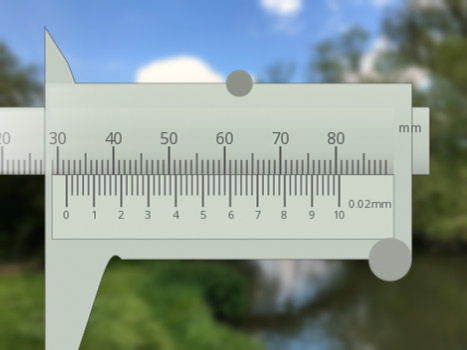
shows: value=31.6 unit=mm
